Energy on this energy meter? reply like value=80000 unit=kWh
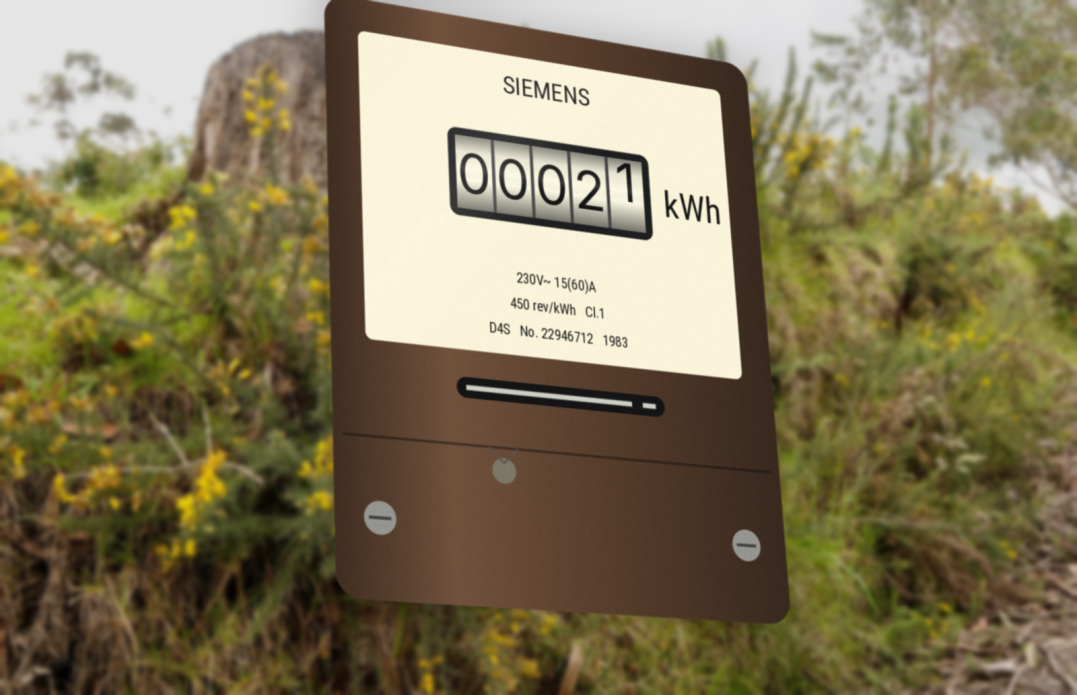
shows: value=21 unit=kWh
